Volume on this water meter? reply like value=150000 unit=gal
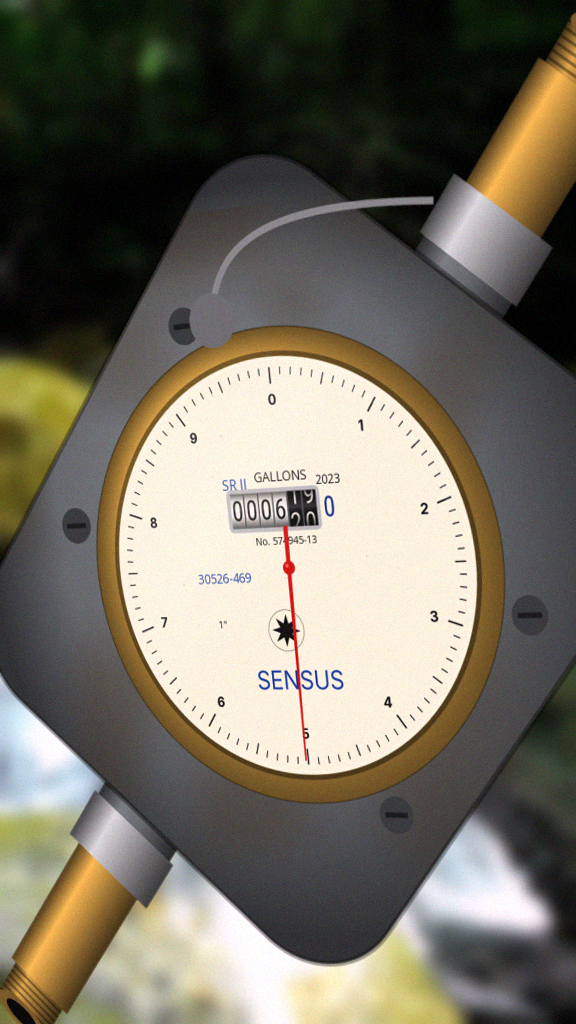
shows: value=6195.0 unit=gal
